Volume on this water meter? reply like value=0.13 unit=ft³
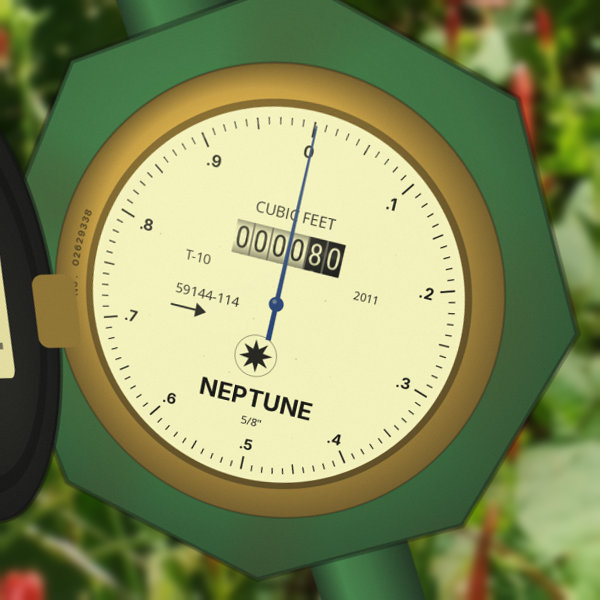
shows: value=80.00 unit=ft³
